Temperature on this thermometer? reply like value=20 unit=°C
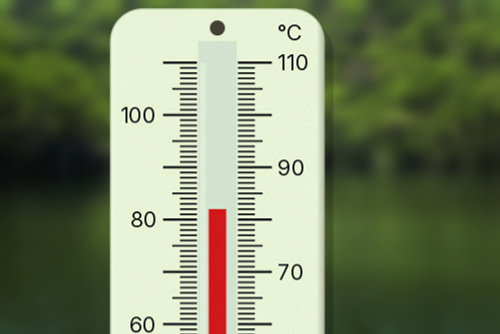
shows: value=82 unit=°C
